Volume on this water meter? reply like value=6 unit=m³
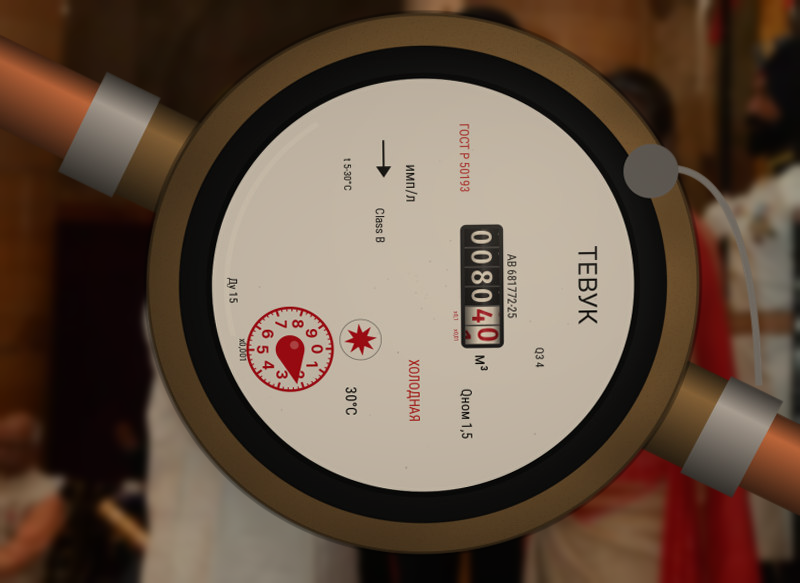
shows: value=80.402 unit=m³
